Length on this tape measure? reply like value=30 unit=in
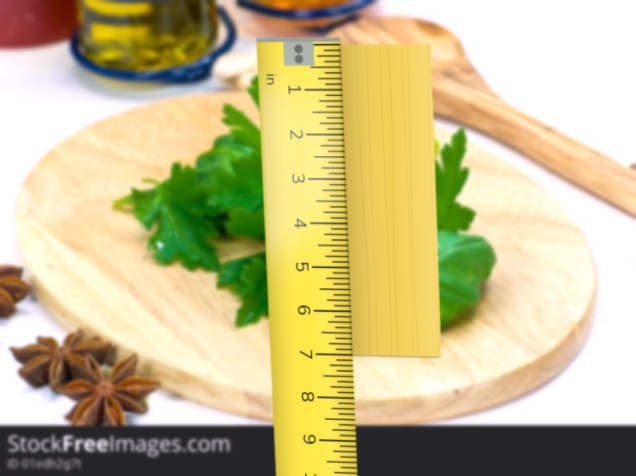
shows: value=7 unit=in
